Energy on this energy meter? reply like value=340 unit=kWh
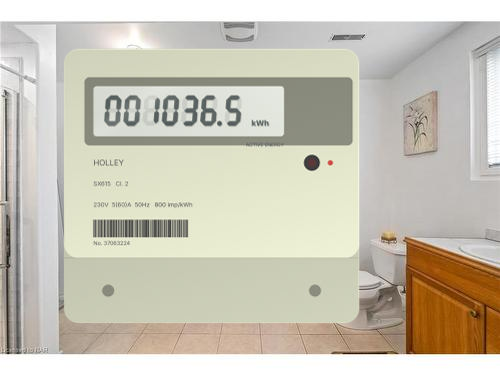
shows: value=1036.5 unit=kWh
